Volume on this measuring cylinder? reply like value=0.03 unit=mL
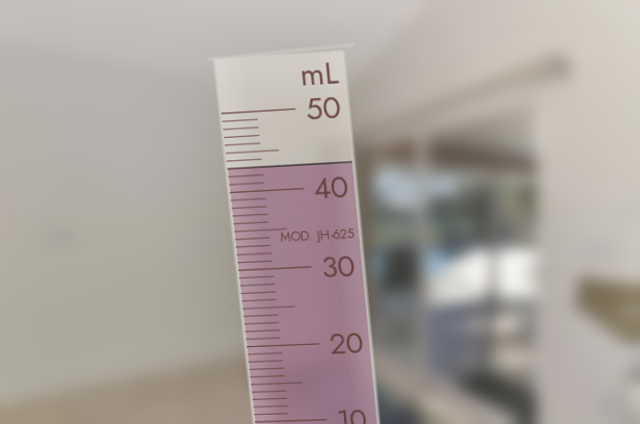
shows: value=43 unit=mL
